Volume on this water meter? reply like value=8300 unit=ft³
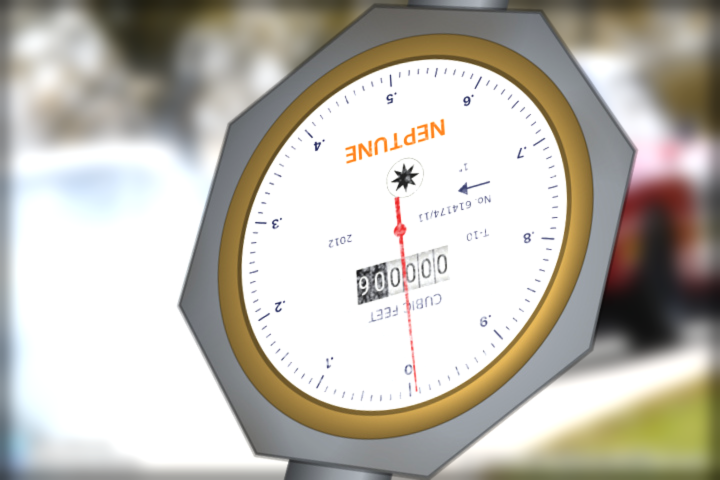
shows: value=5.99 unit=ft³
